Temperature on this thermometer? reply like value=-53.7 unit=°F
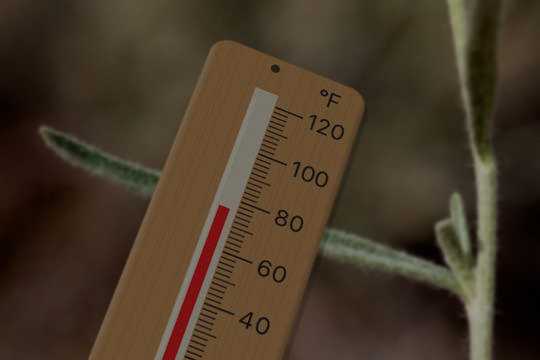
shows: value=76 unit=°F
